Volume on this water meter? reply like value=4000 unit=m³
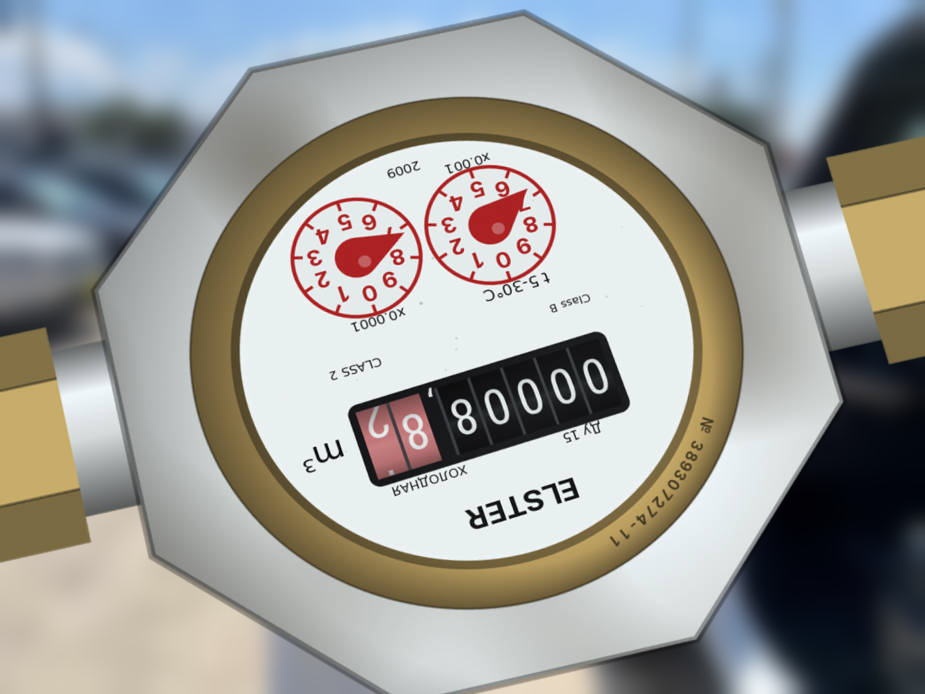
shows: value=8.8167 unit=m³
